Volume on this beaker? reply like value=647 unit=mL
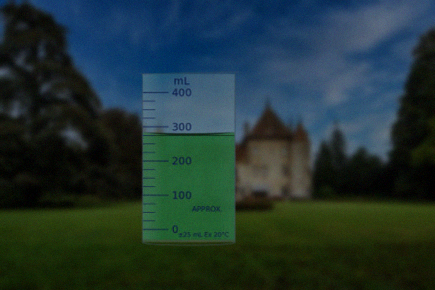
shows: value=275 unit=mL
